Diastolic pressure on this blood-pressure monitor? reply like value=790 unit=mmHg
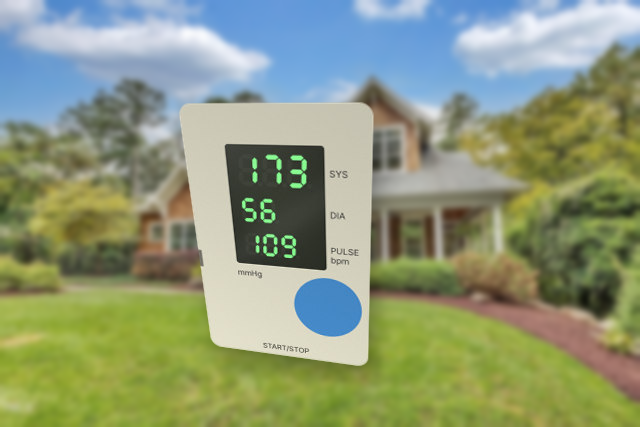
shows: value=56 unit=mmHg
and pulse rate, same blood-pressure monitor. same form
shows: value=109 unit=bpm
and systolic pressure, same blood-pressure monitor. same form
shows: value=173 unit=mmHg
